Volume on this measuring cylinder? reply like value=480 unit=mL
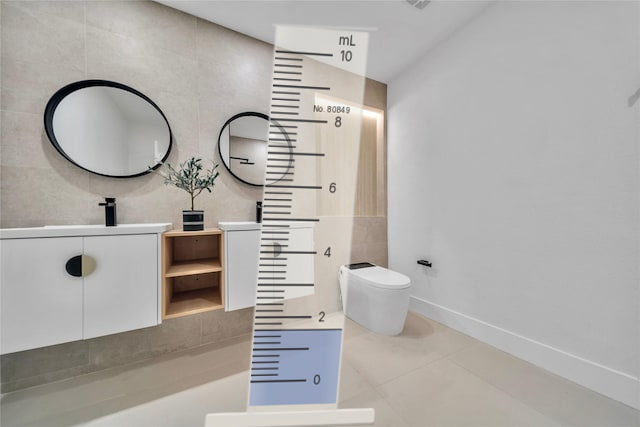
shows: value=1.6 unit=mL
